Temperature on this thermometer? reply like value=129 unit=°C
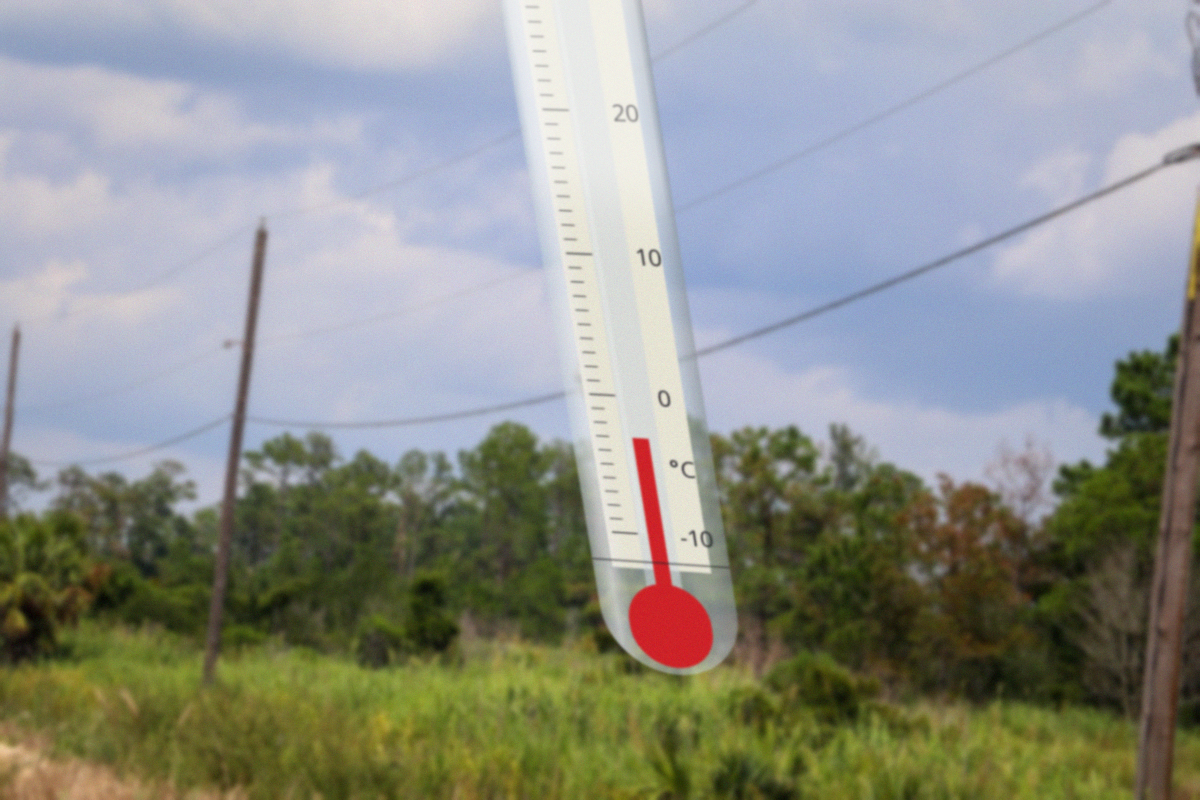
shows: value=-3 unit=°C
